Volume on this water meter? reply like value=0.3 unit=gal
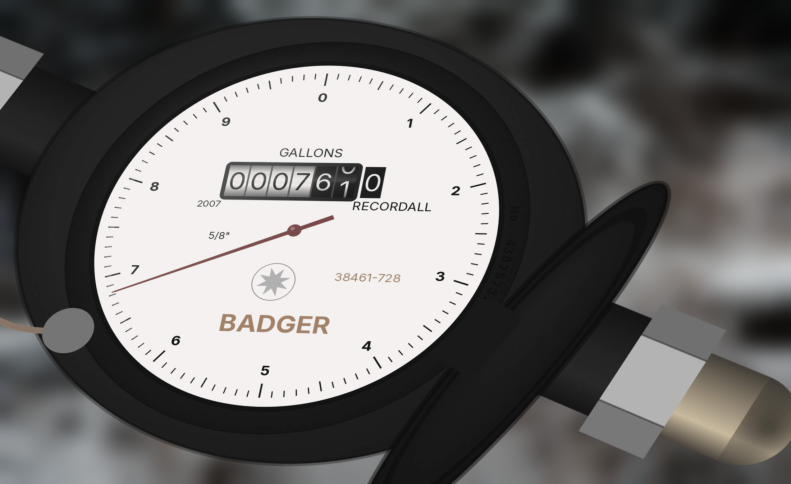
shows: value=7606.8 unit=gal
